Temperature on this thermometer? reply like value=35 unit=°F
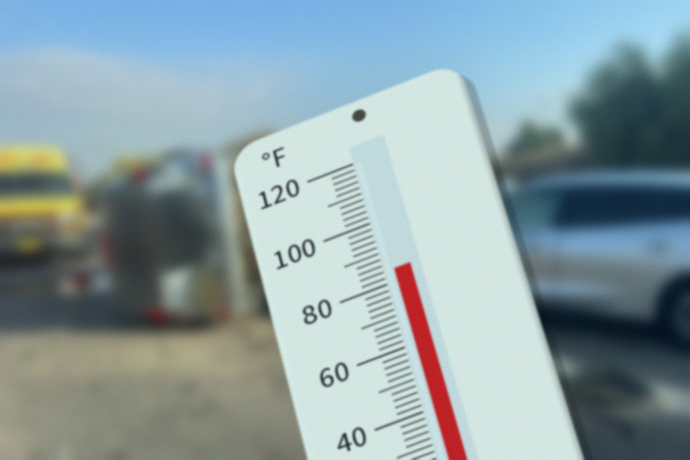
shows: value=84 unit=°F
